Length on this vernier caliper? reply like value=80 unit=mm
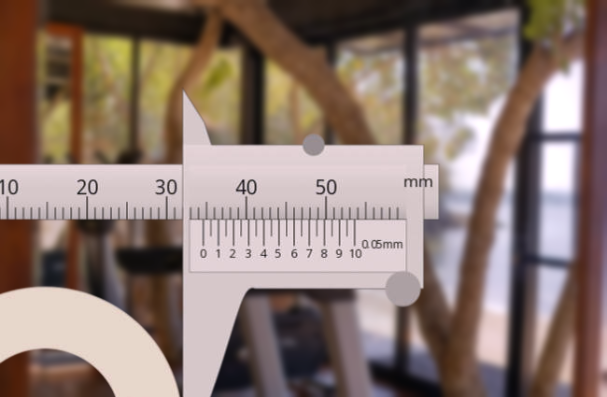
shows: value=34.6 unit=mm
